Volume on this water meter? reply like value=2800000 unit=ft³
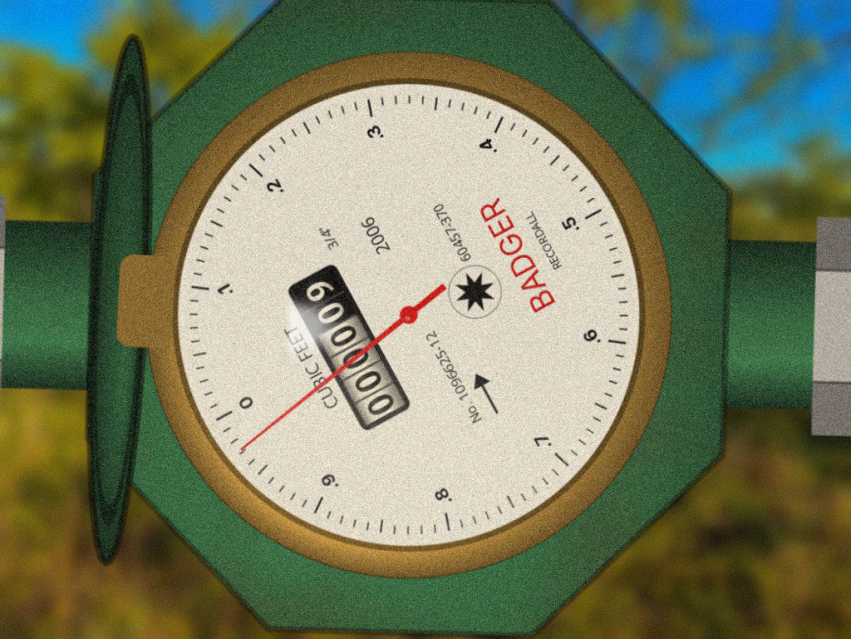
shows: value=8.97 unit=ft³
